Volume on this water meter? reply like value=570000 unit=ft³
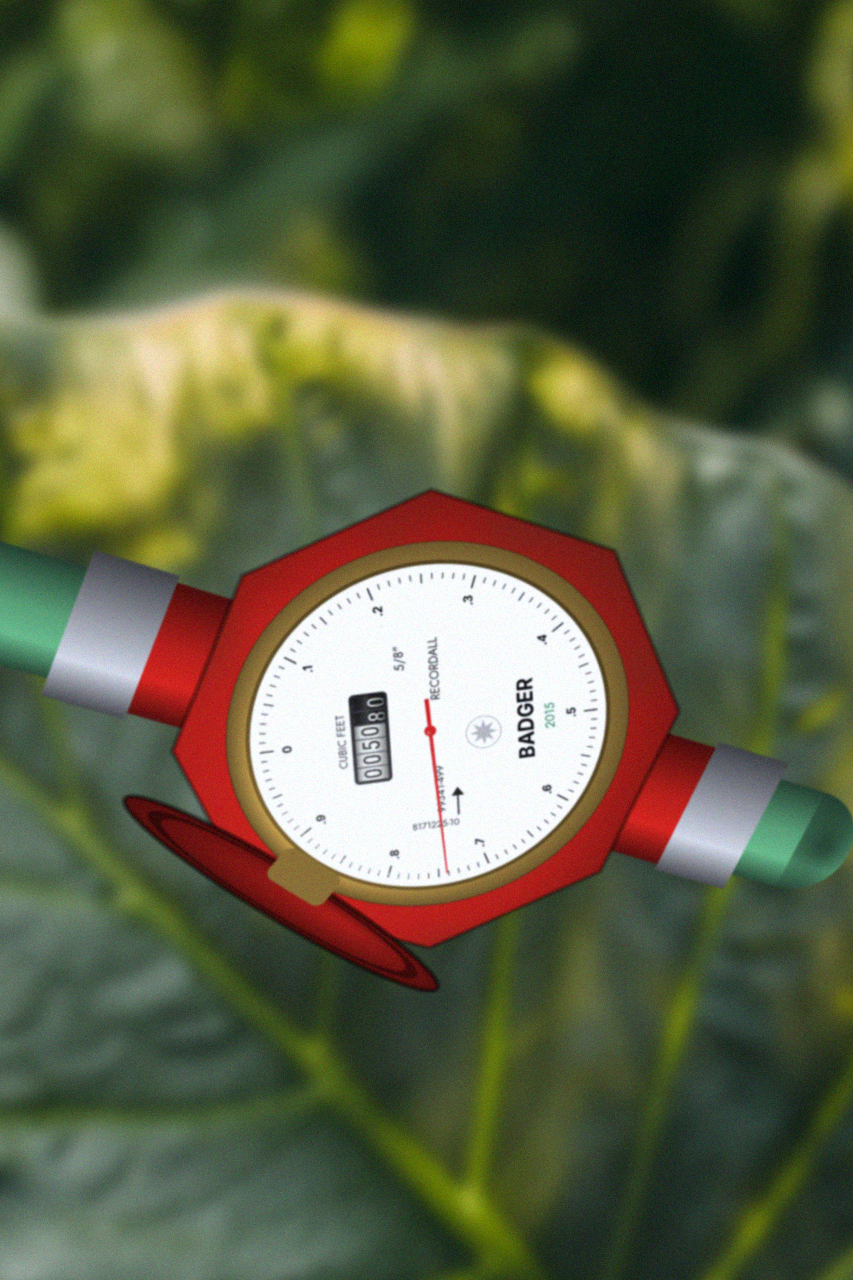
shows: value=5079.74 unit=ft³
